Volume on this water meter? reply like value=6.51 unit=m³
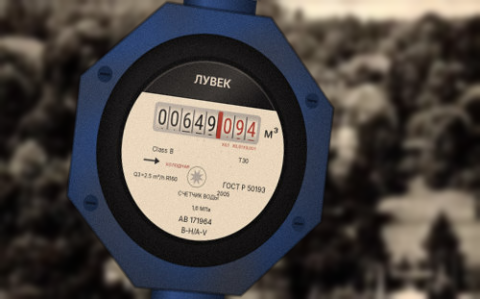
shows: value=649.094 unit=m³
